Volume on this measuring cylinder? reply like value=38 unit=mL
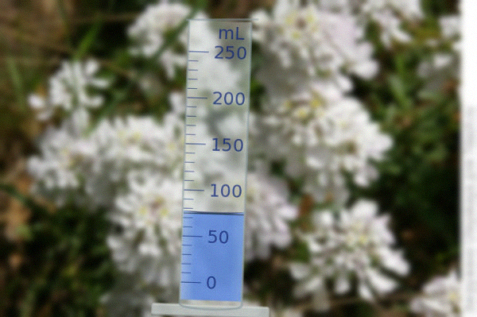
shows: value=75 unit=mL
